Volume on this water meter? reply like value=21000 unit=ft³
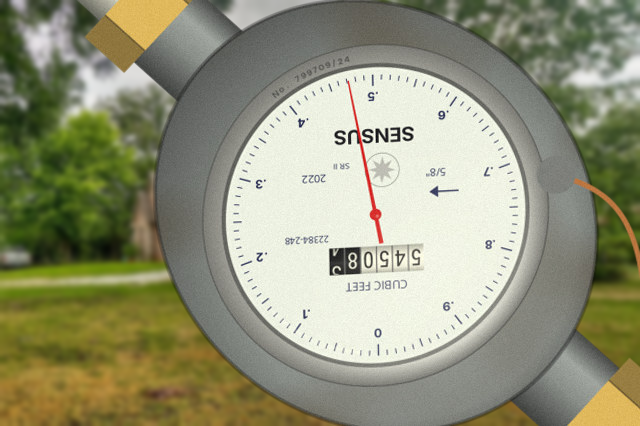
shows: value=545083.47 unit=ft³
